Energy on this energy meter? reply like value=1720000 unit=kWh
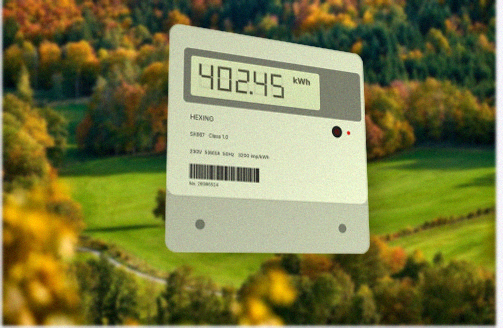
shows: value=402.45 unit=kWh
